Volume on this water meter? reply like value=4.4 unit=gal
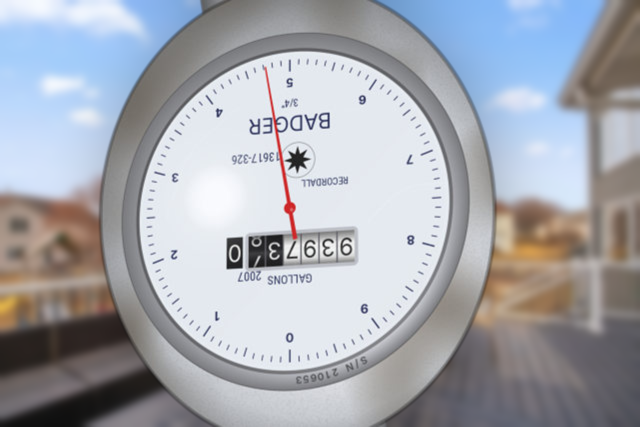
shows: value=9397374.7 unit=gal
